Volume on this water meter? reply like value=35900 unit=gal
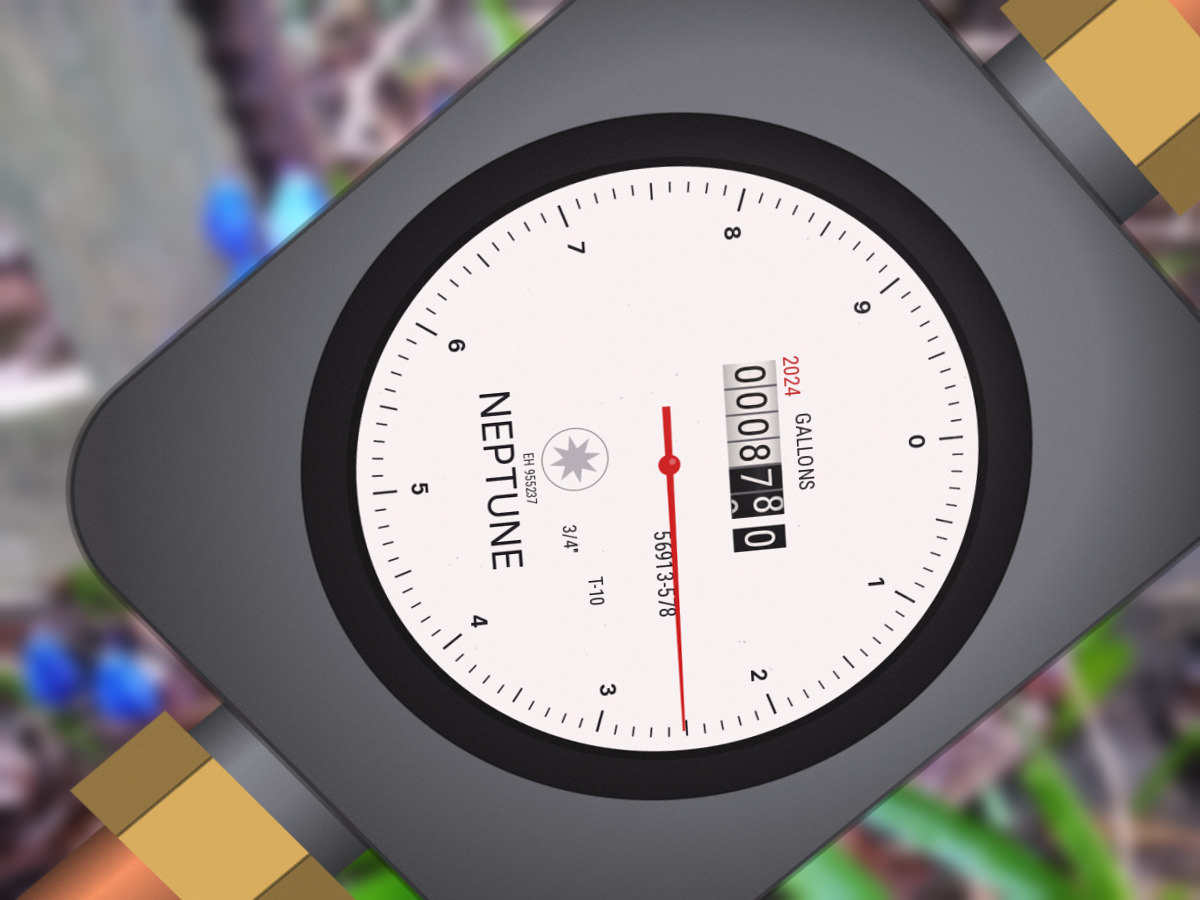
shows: value=8782.5 unit=gal
